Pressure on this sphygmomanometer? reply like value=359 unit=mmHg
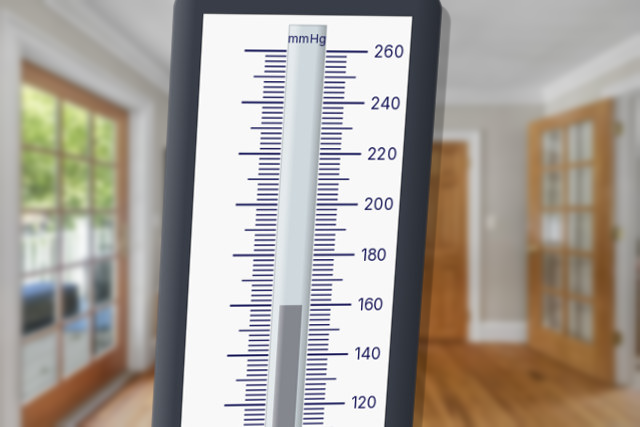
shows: value=160 unit=mmHg
